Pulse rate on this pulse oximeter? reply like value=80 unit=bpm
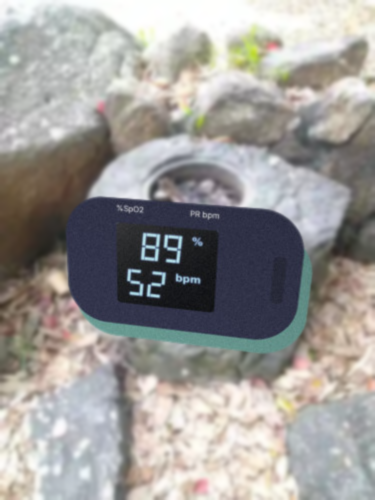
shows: value=52 unit=bpm
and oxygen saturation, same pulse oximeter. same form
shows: value=89 unit=%
